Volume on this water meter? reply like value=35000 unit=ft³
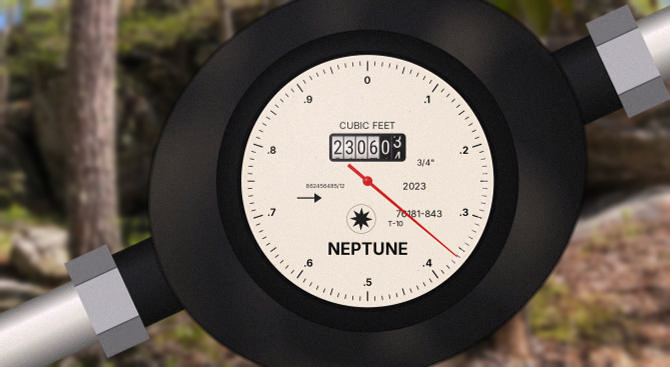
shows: value=230603.36 unit=ft³
